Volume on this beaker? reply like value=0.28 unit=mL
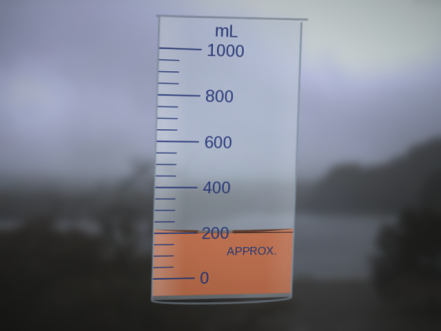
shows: value=200 unit=mL
